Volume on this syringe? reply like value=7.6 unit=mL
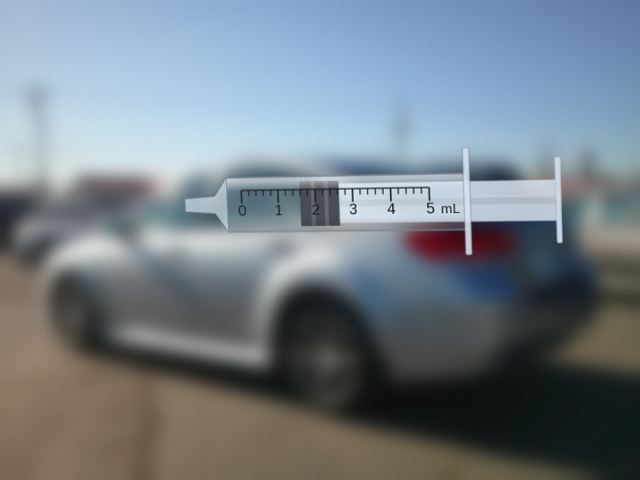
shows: value=1.6 unit=mL
